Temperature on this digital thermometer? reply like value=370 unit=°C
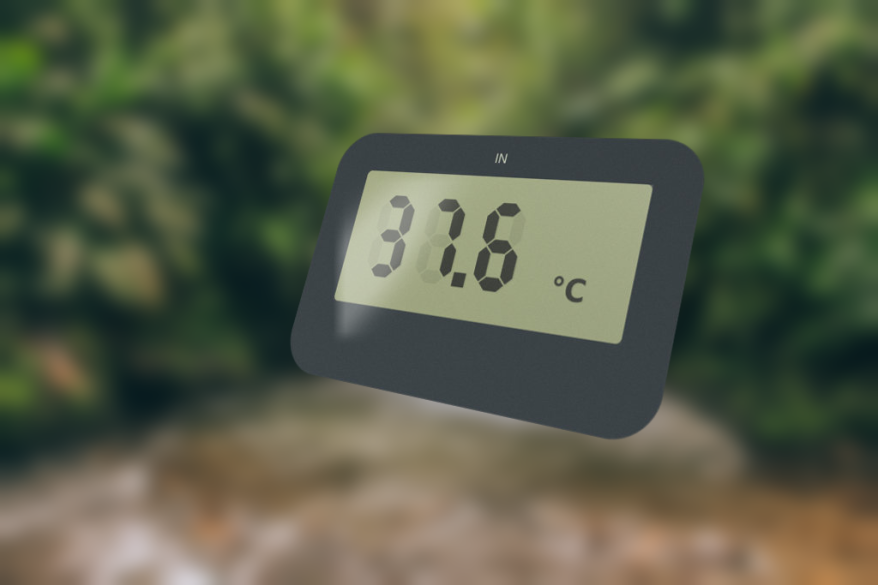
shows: value=37.6 unit=°C
